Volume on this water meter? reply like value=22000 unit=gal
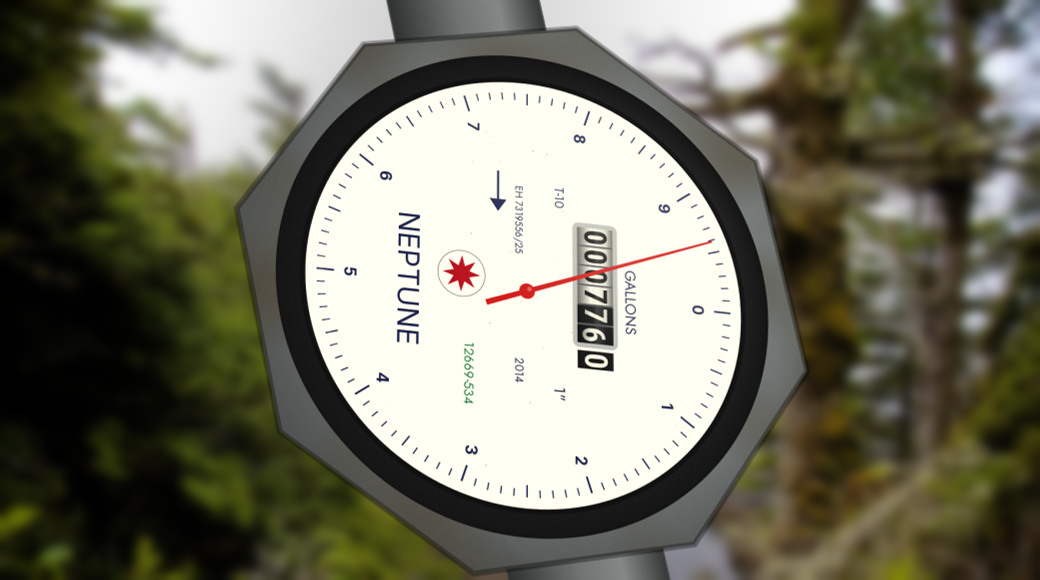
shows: value=7759.4 unit=gal
